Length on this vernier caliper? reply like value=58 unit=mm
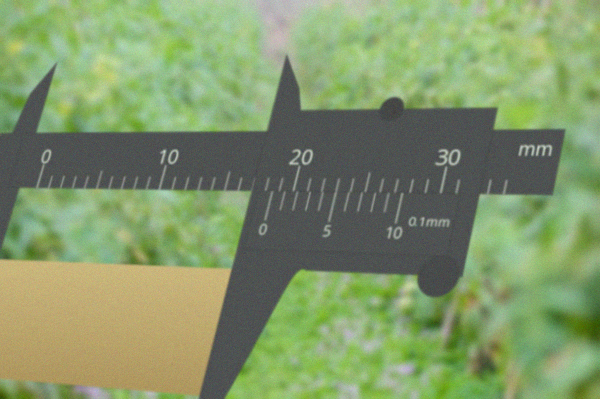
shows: value=18.5 unit=mm
